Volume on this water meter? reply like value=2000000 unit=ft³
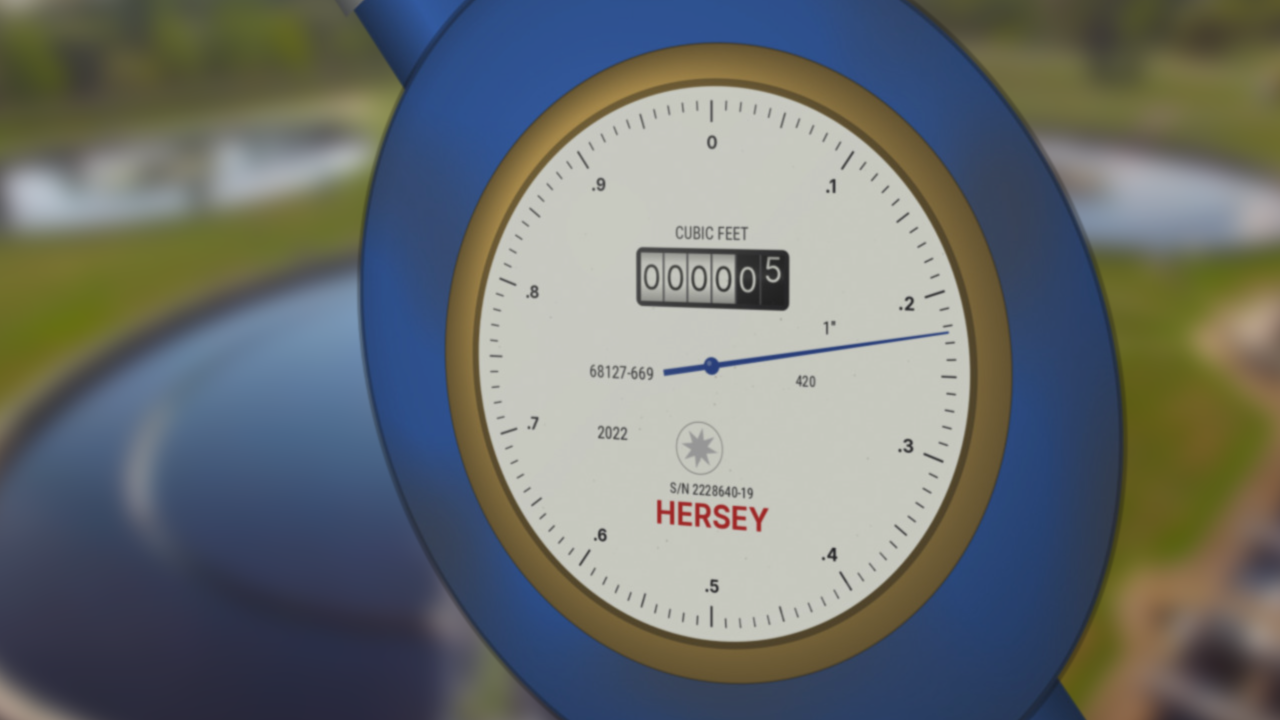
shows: value=5.22 unit=ft³
